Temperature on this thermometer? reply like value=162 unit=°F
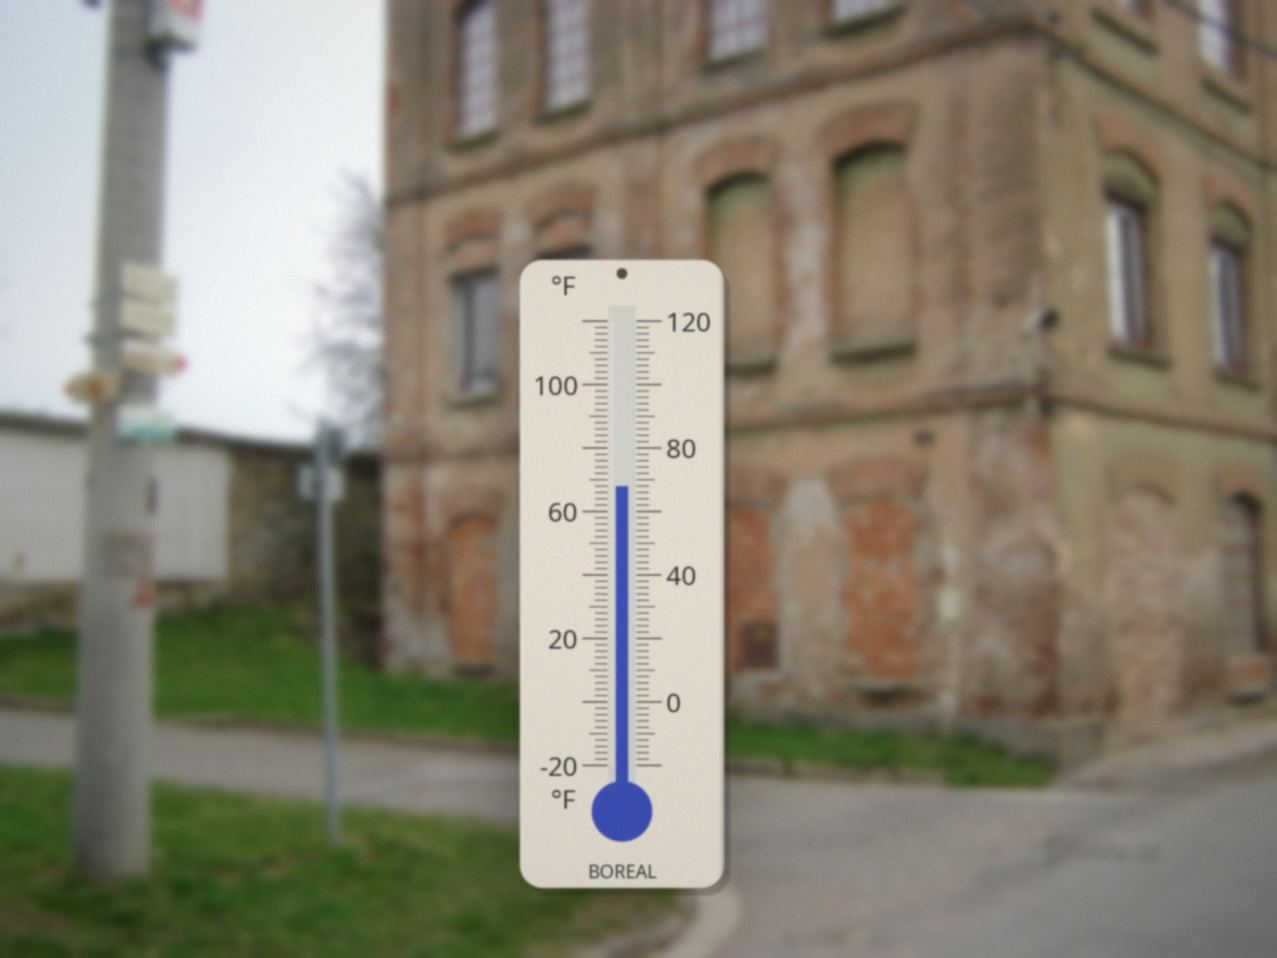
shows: value=68 unit=°F
